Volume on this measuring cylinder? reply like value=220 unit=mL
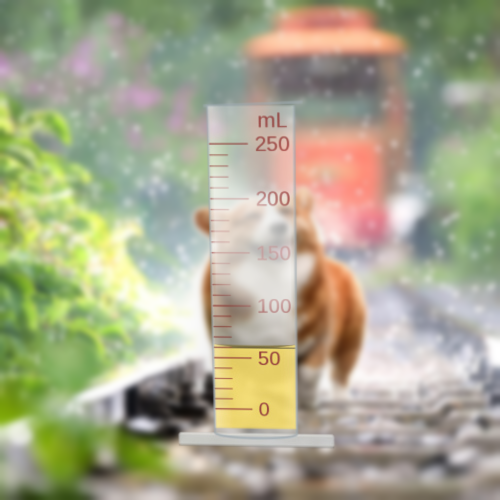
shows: value=60 unit=mL
